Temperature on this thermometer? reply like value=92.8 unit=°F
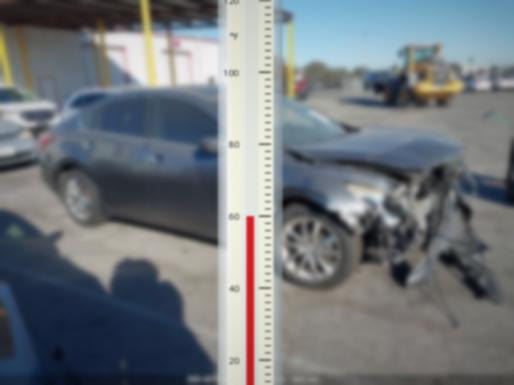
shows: value=60 unit=°F
